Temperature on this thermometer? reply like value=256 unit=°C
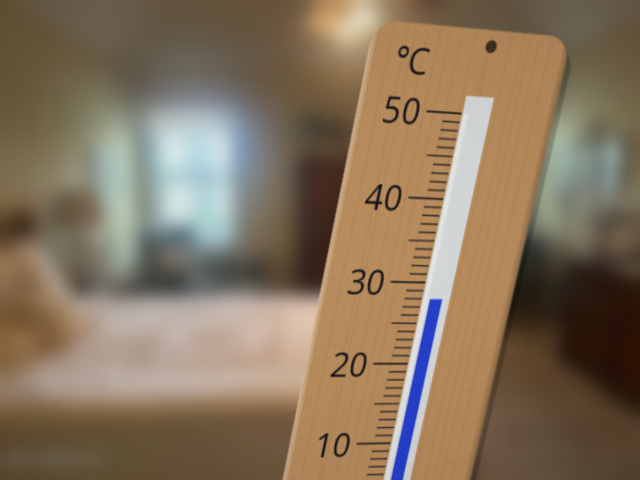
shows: value=28 unit=°C
